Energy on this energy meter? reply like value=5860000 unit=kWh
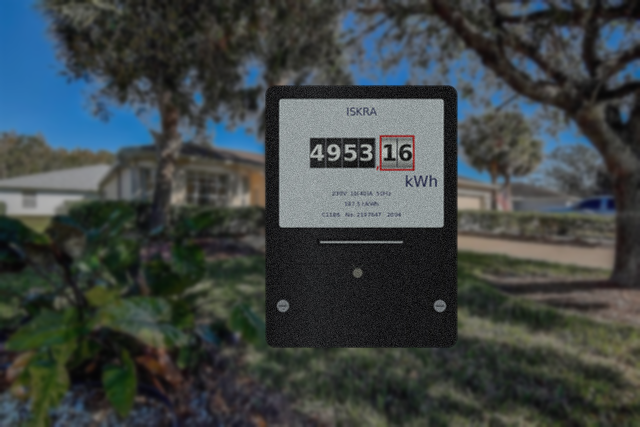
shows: value=4953.16 unit=kWh
